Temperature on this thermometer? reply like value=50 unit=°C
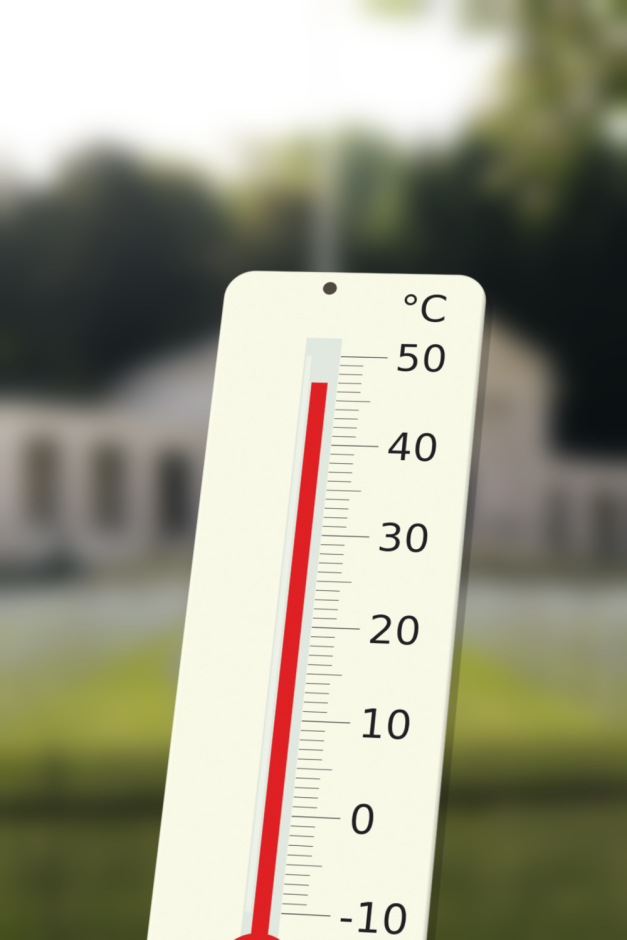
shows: value=47 unit=°C
